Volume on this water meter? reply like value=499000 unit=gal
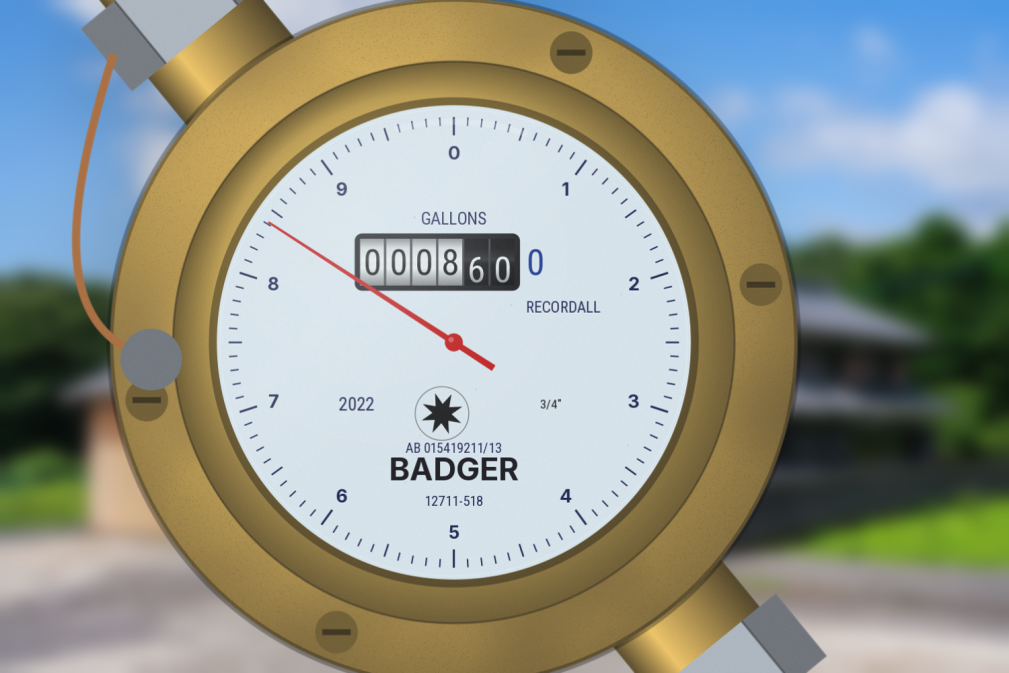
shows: value=8598.4 unit=gal
